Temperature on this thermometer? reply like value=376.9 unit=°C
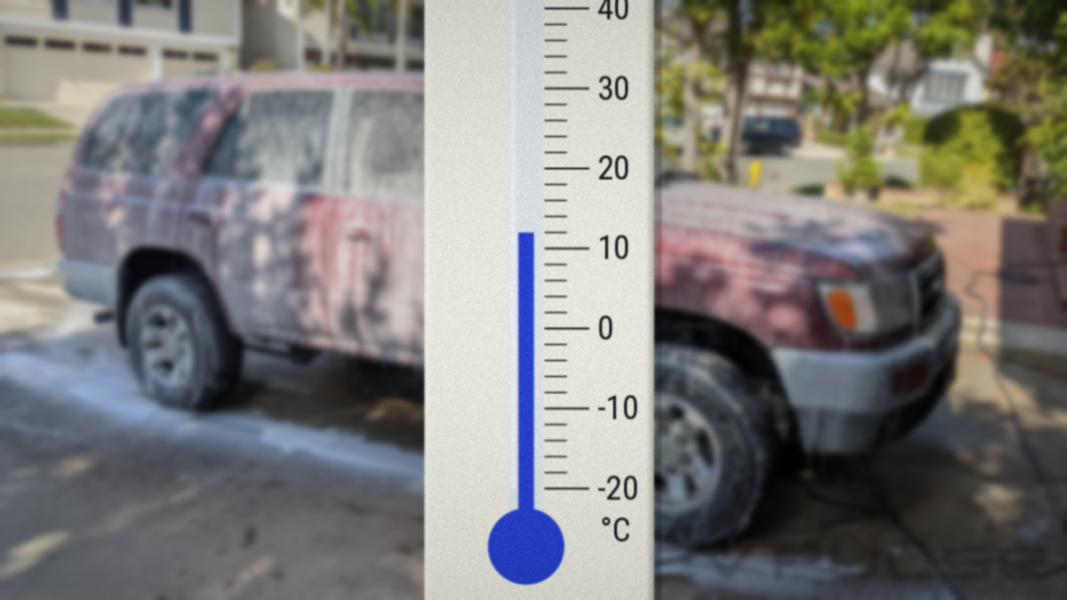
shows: value=12 unit=°C
